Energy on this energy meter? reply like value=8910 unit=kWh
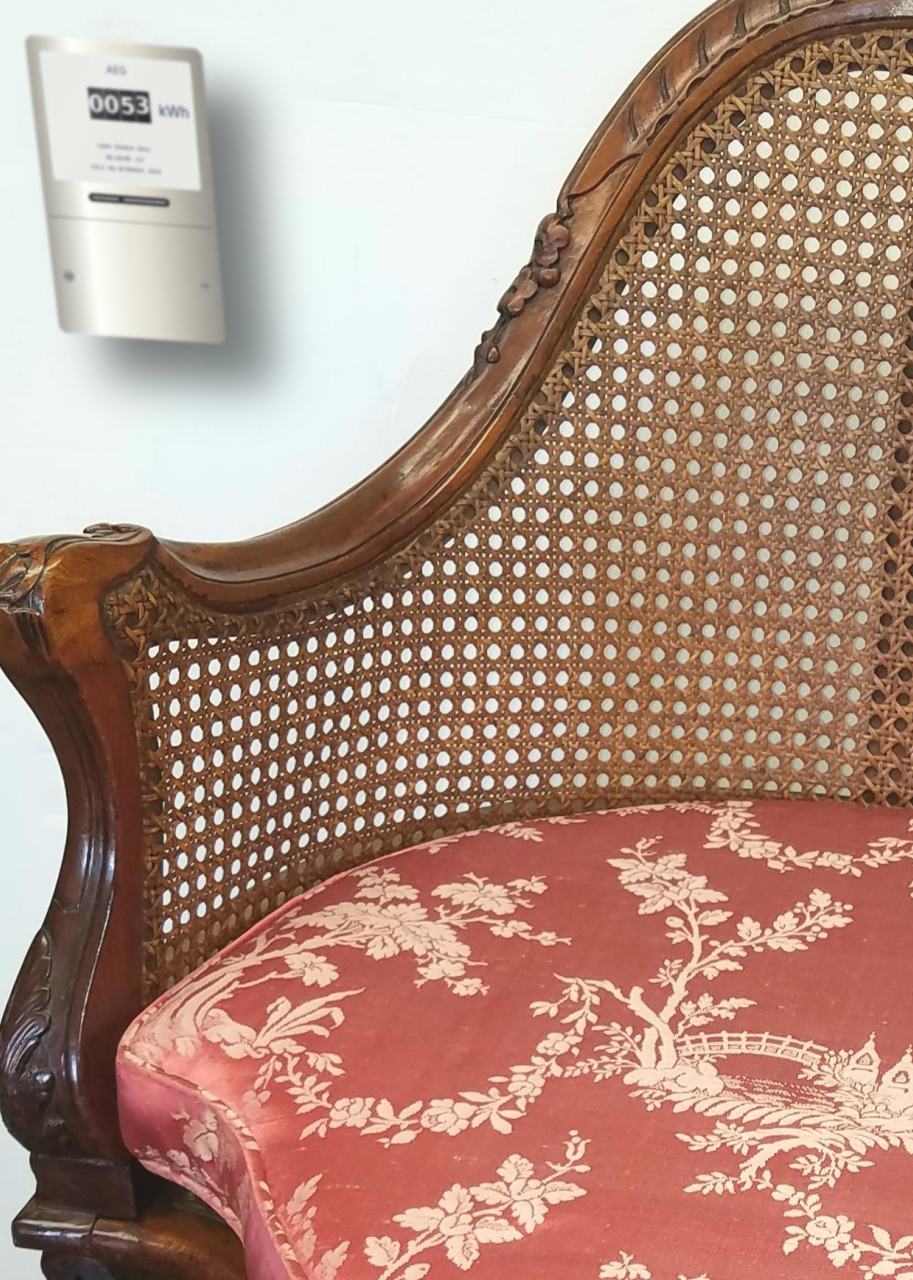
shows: value=53 unit=kWh
